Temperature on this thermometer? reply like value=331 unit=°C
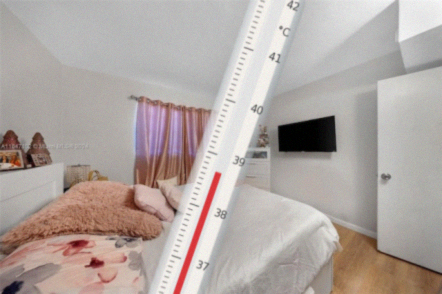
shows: value=38.7 unit=°C
